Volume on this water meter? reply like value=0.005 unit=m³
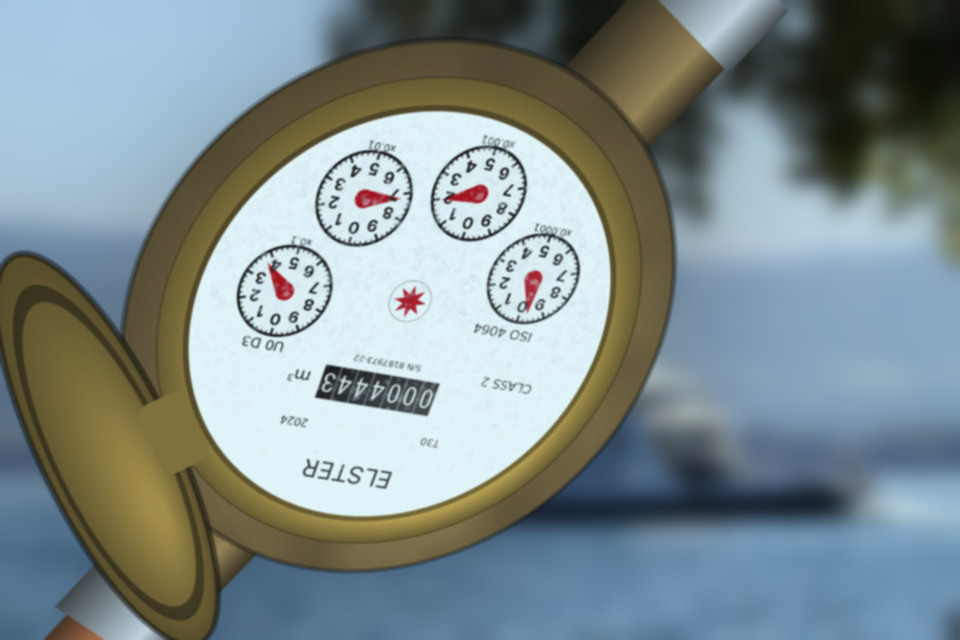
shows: value=4443.3719 unit=m³
